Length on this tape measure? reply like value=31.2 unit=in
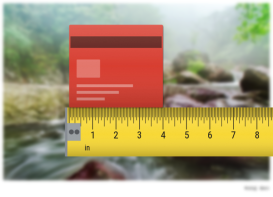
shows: value=4 unit=in
